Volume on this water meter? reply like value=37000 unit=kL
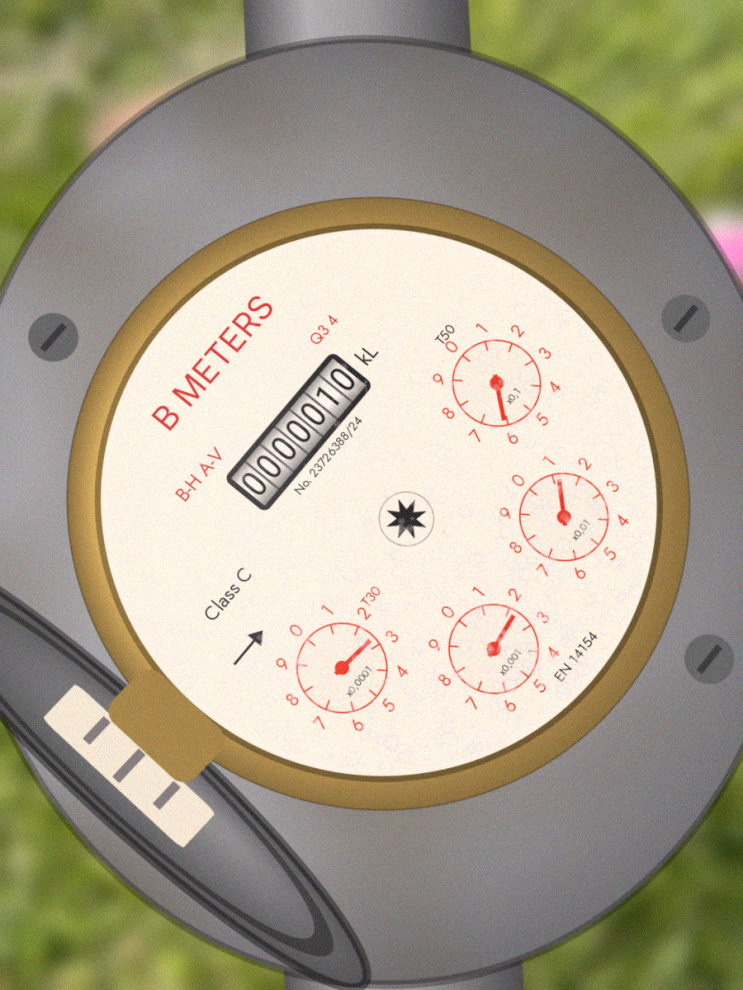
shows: value=10.6122 unit=kL
